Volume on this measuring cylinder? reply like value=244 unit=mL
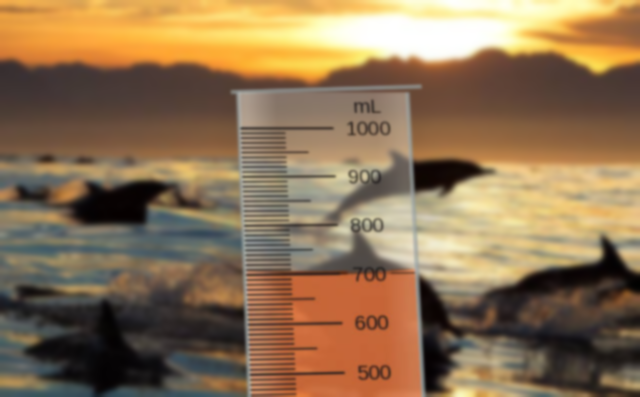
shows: value=700 unit=mL
